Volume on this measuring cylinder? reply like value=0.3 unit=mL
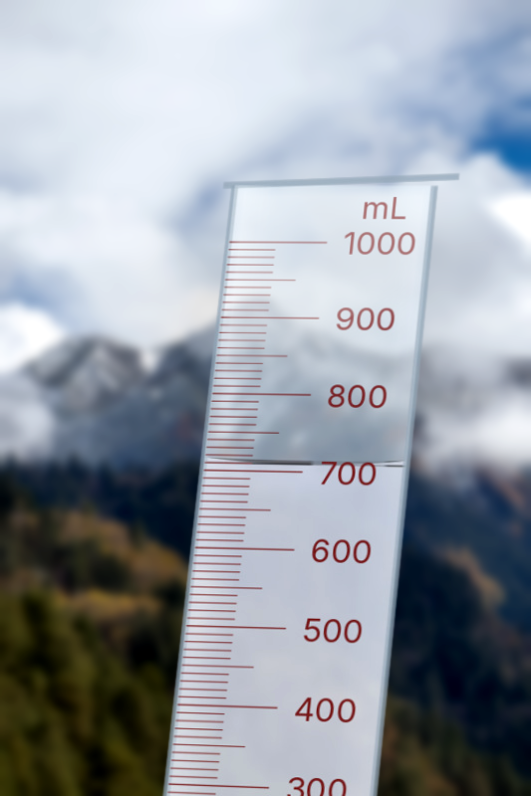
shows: value=710 unit=mL
